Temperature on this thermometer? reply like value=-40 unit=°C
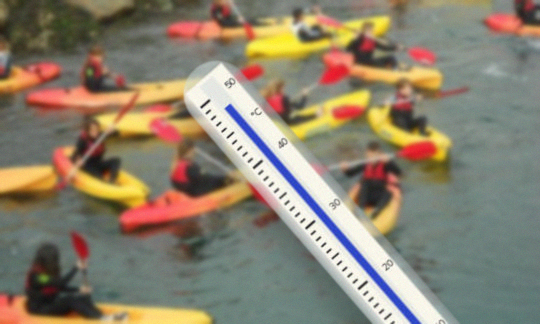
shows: value=48 unit=°C
